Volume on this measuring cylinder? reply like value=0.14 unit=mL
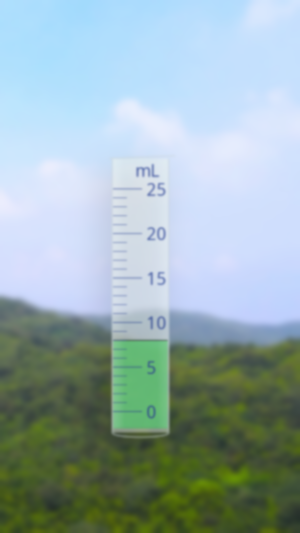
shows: value=8 unit=mL
